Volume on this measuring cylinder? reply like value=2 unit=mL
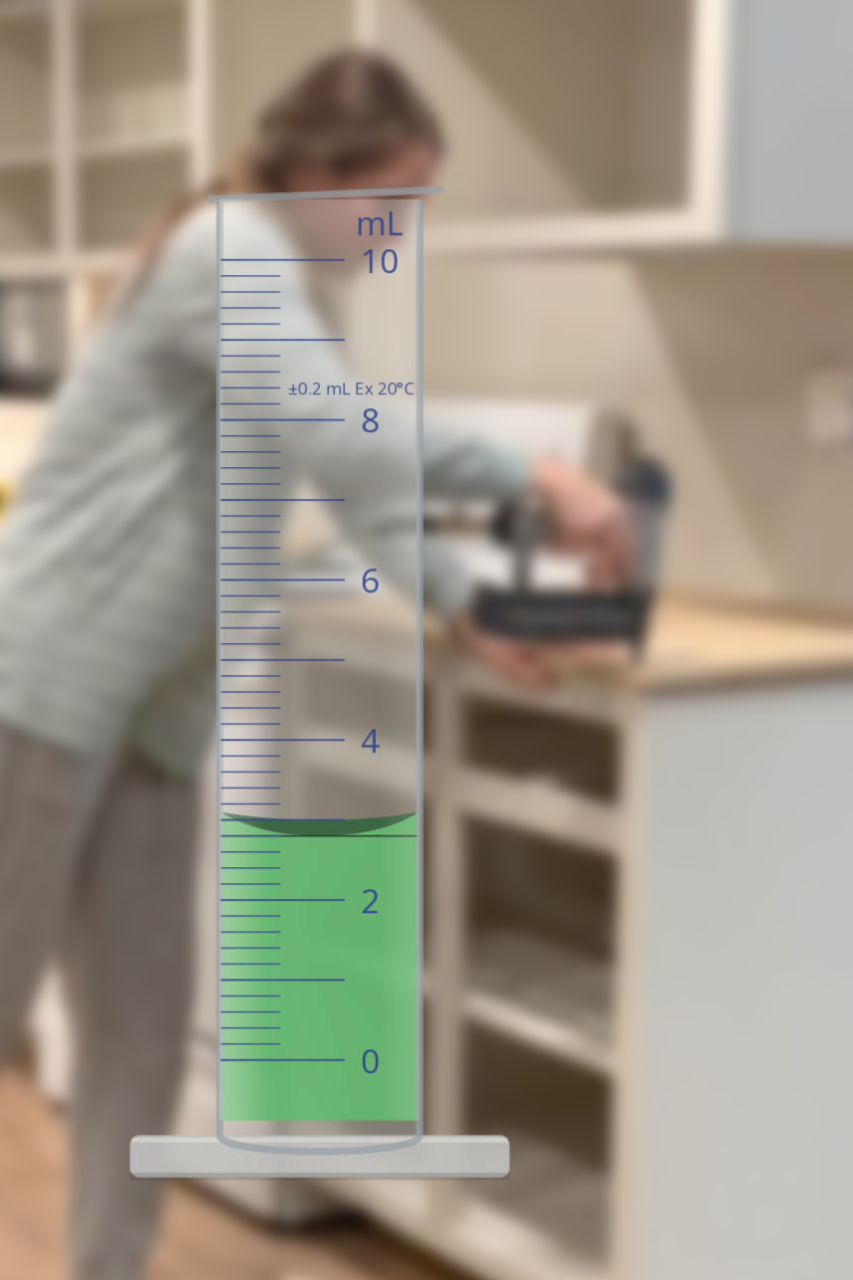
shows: value=2.8 unit=mL
